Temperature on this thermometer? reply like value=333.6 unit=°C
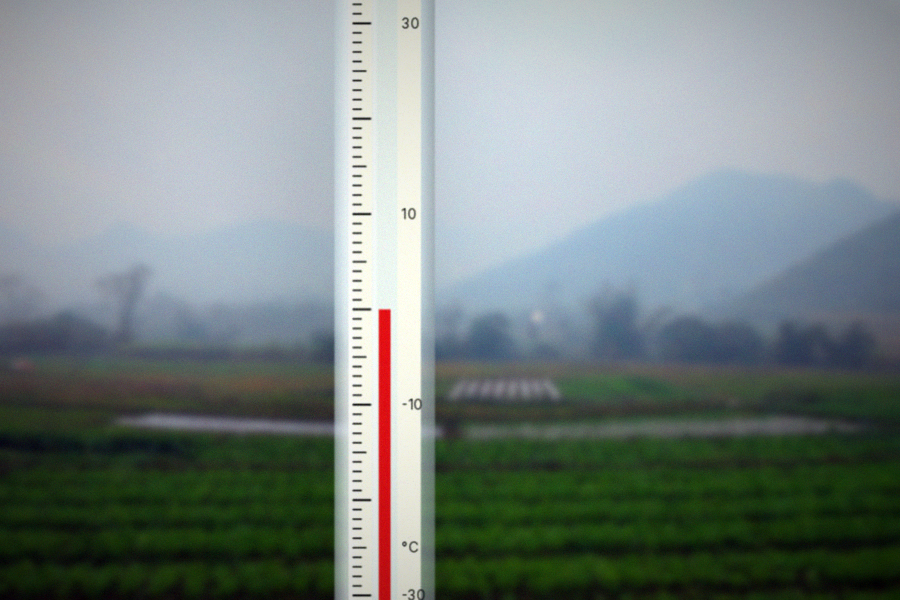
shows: value=0 unit=°C
